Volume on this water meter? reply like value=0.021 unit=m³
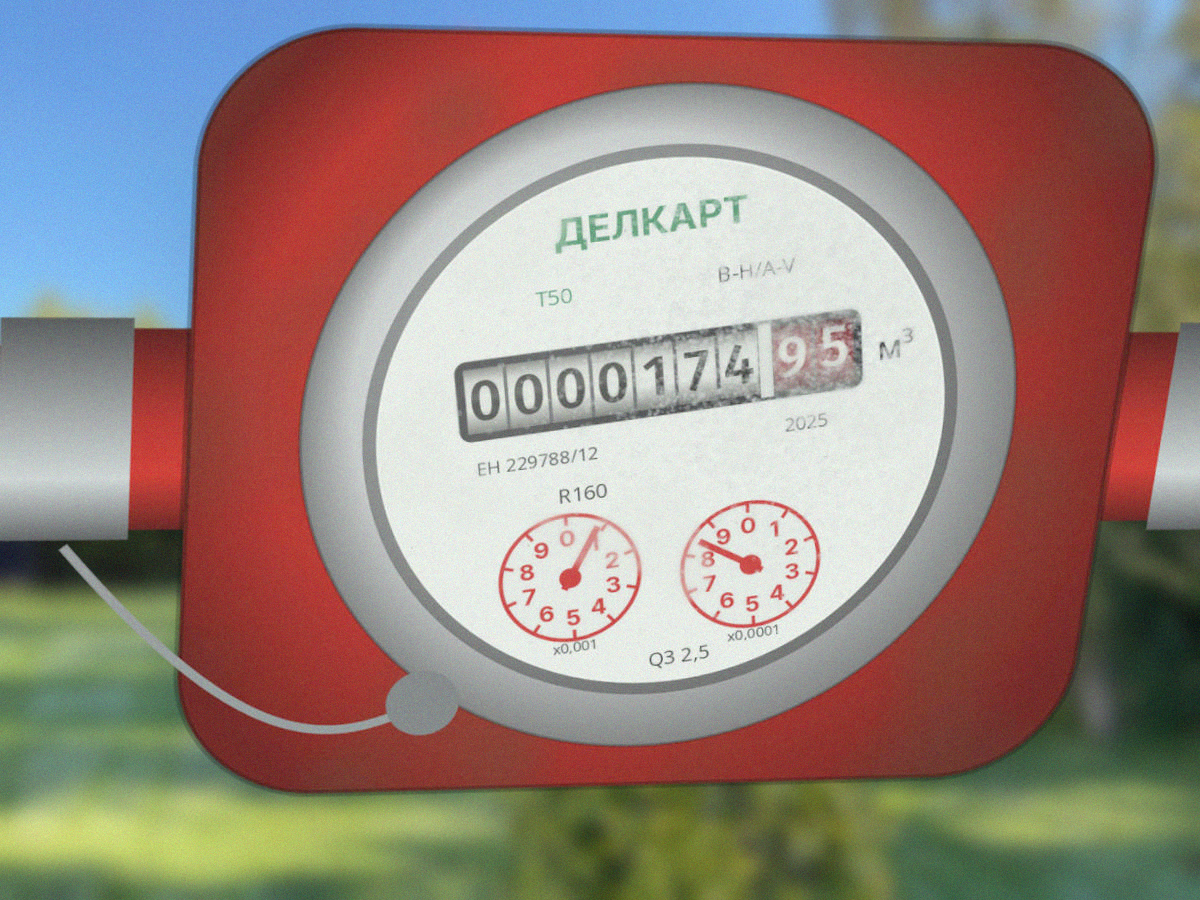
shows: value=174.9508 unit=m³
